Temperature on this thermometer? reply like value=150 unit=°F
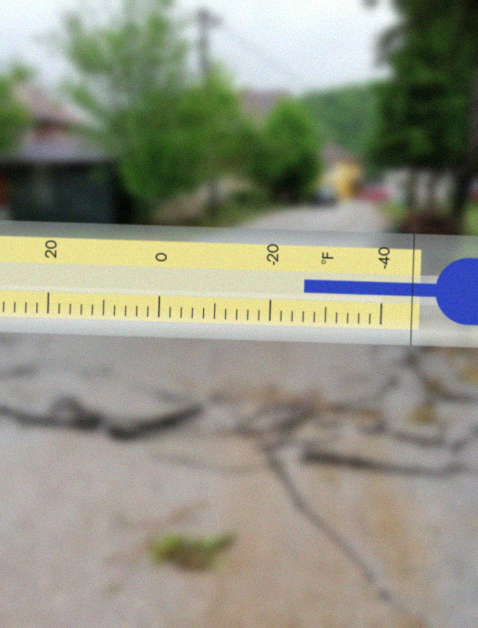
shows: value=-26 unit=°F
